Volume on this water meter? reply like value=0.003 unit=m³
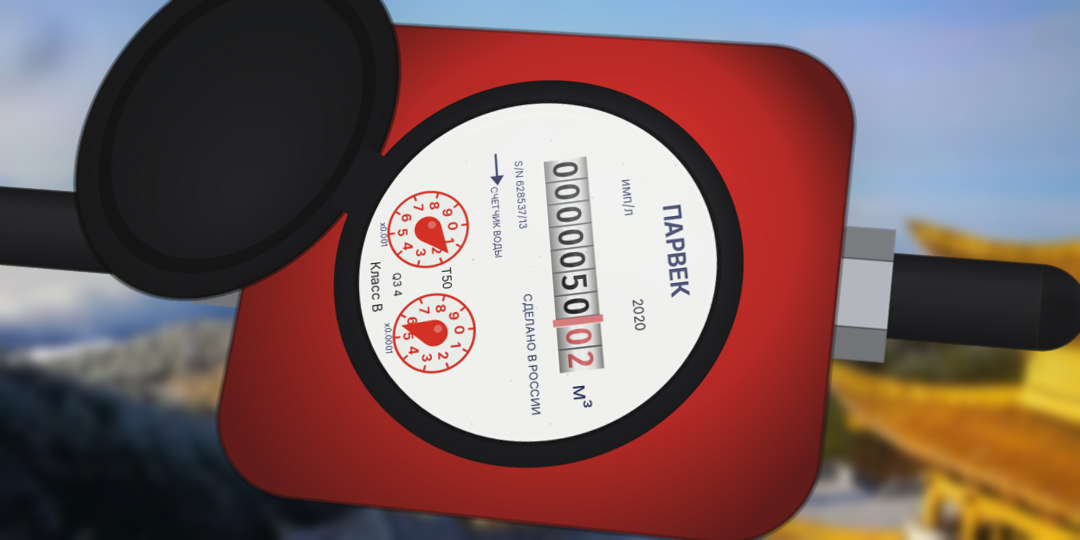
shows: value=50.0215 unit=m³
